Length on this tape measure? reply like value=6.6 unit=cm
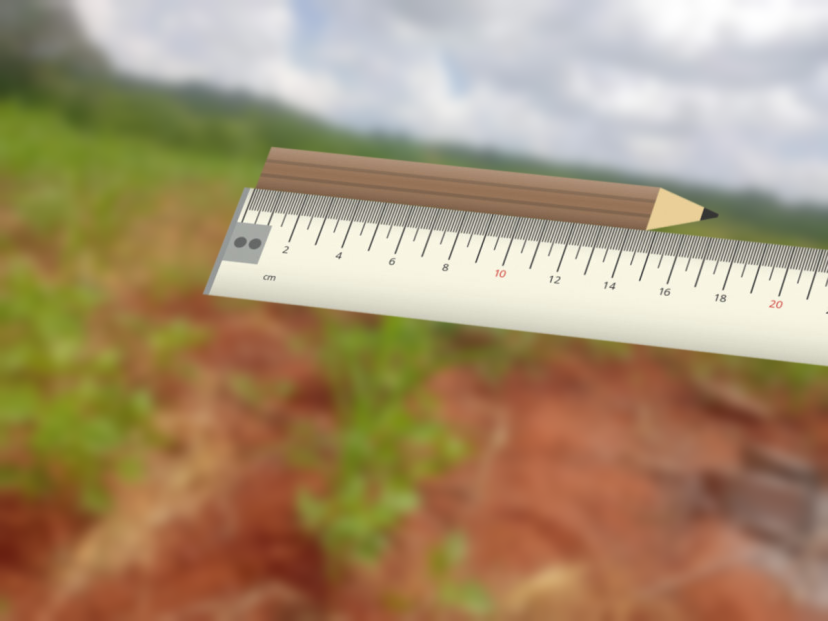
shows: value=17 unit=cm
